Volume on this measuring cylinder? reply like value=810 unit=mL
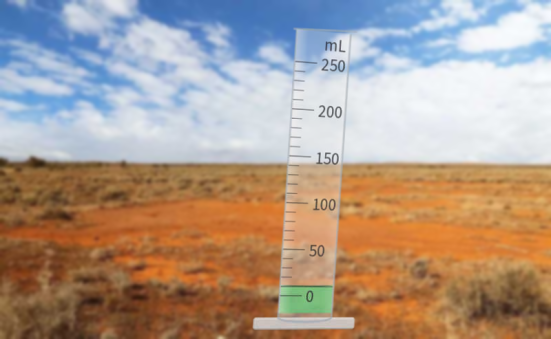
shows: value=10 unit=mL
